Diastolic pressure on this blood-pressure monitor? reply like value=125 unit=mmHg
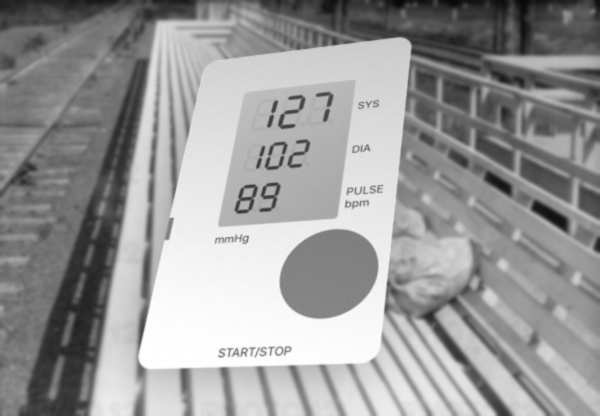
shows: value=102 unit=mmHg
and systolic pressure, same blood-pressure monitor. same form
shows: value=127 unit=mmHg
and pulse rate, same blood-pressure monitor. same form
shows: value=89 unit=bpm
